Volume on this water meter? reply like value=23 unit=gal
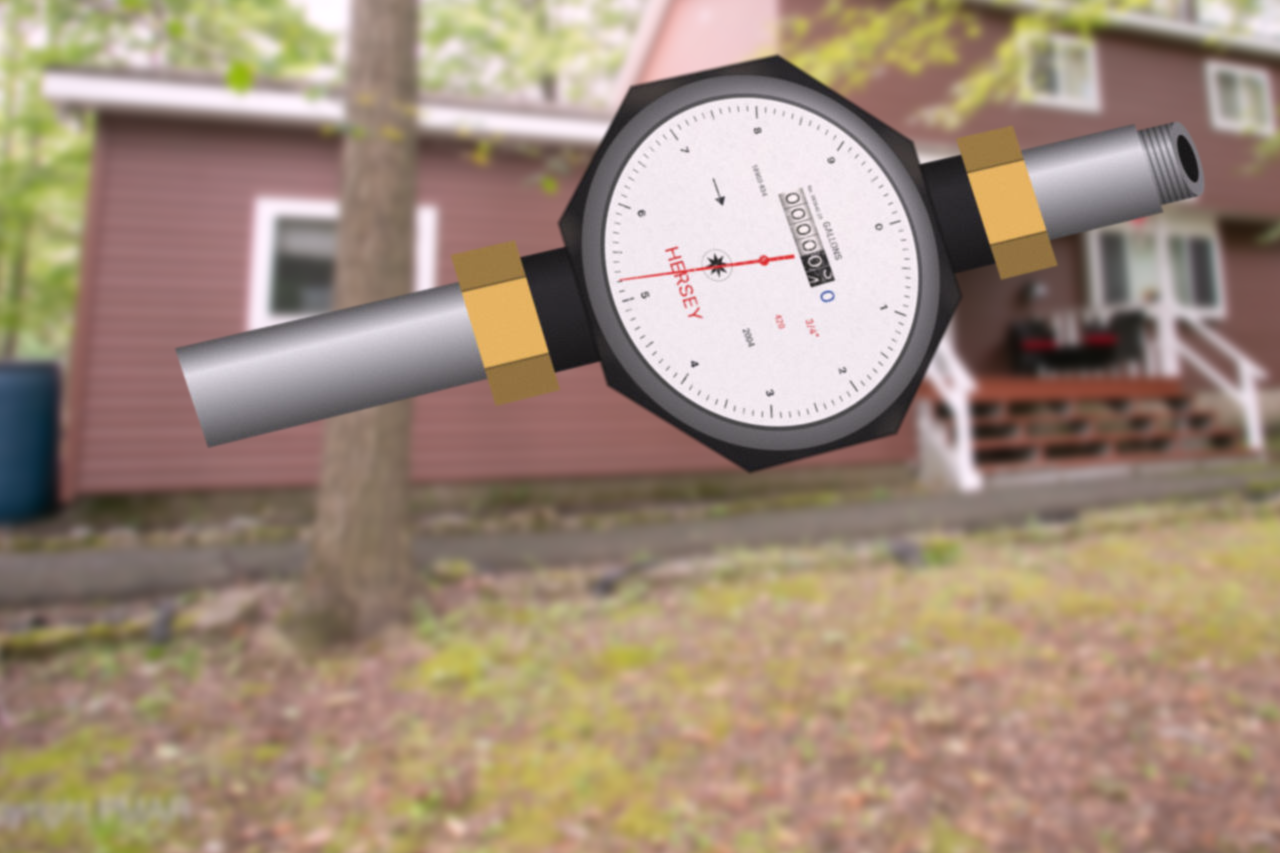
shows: value=35.2 unit=gal
